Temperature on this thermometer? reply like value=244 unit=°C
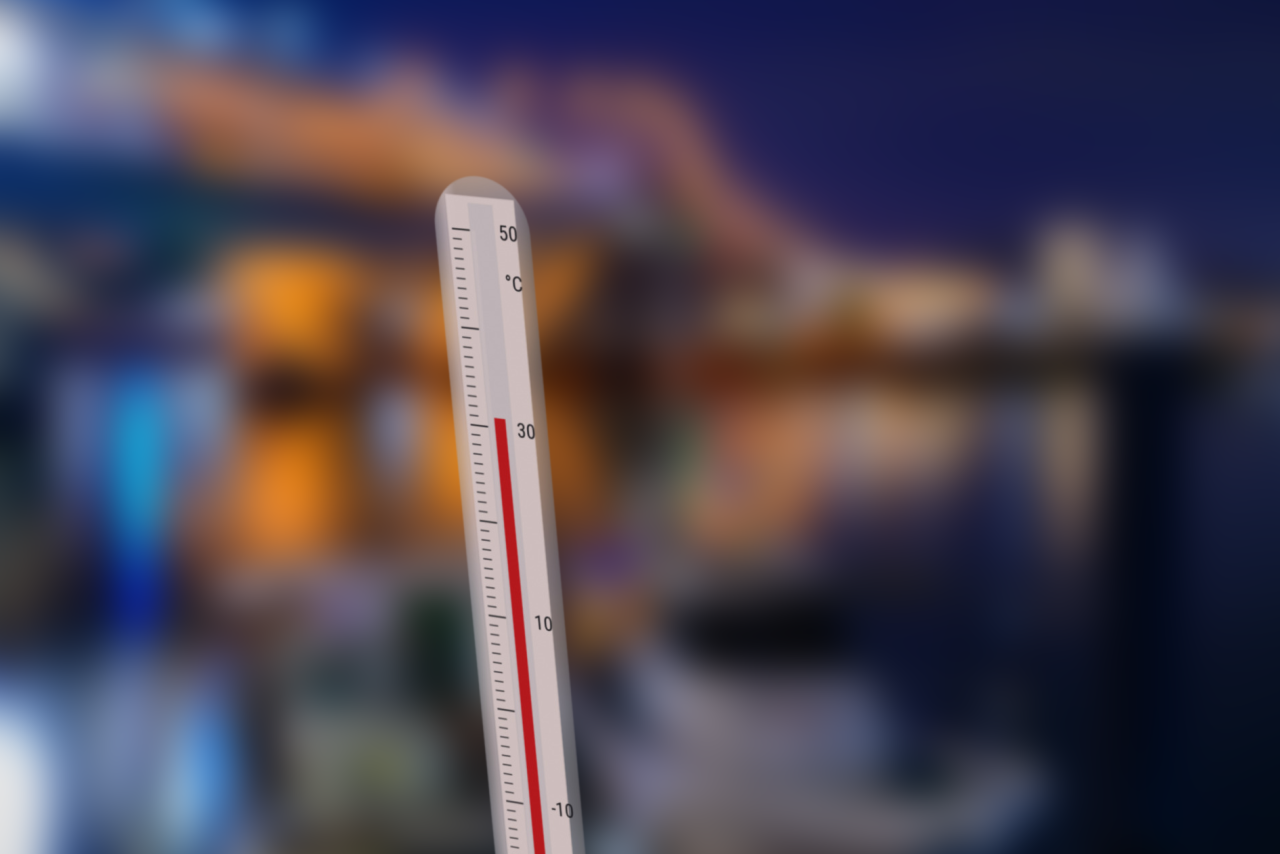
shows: value=31 unit=°C
